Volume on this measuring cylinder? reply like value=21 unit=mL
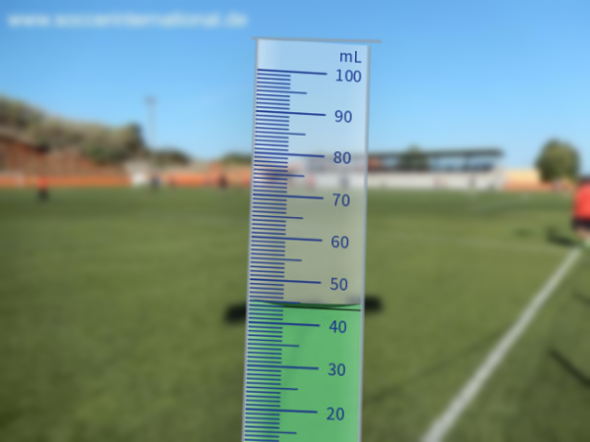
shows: value=44 unit=mL
